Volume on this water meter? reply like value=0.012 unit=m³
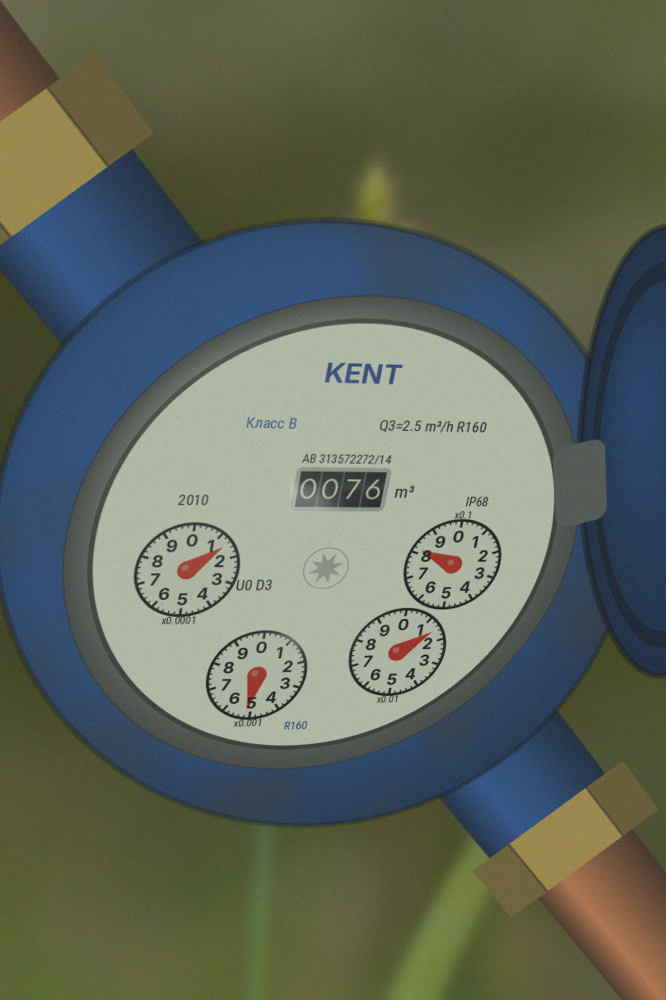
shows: value=76.8151 unit=m³
